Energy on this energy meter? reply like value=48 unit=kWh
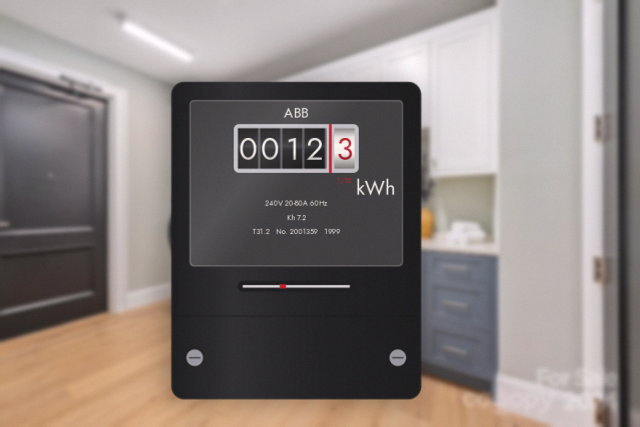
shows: value=12.3 unit=kWh
